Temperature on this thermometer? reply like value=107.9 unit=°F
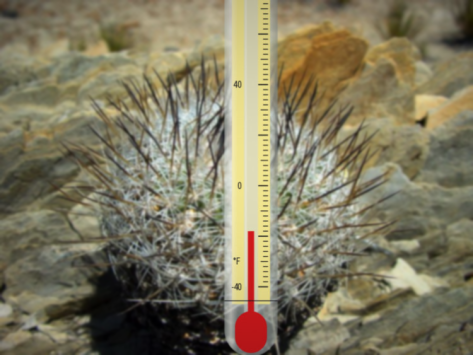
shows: value=-18 unit=°F
